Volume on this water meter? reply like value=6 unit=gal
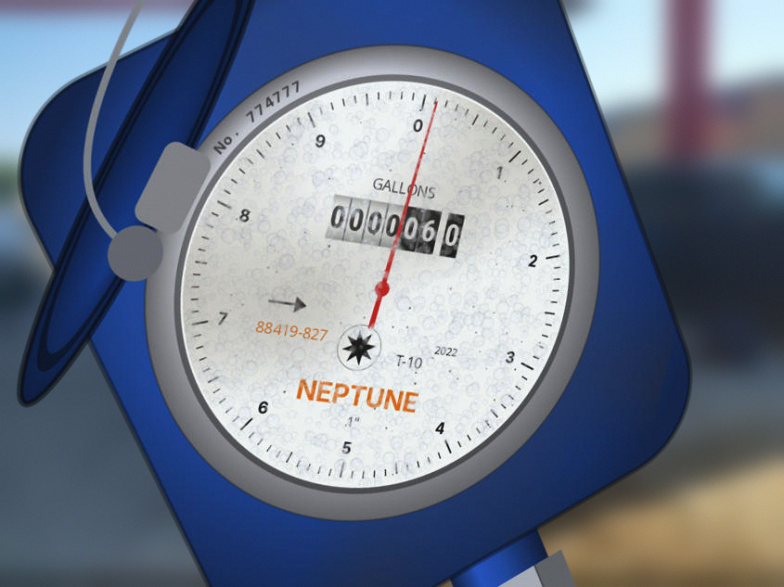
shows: value=60.1 unit=gal
